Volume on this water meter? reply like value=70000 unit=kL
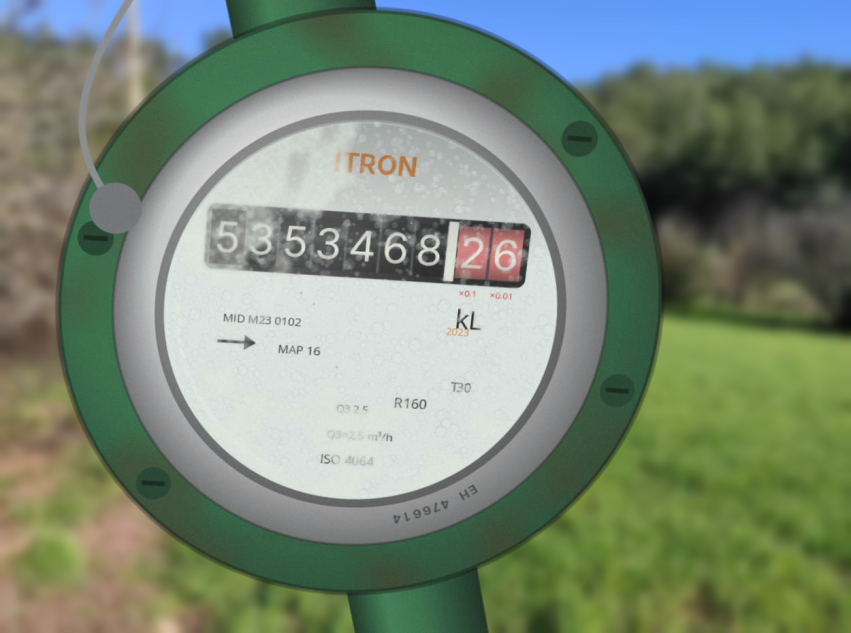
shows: value=5353468.26 unit=kL
